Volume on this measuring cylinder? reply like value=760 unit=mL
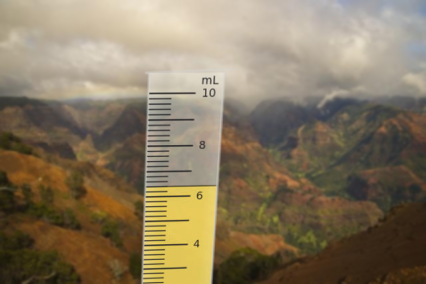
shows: value=6.4 unit=mL
